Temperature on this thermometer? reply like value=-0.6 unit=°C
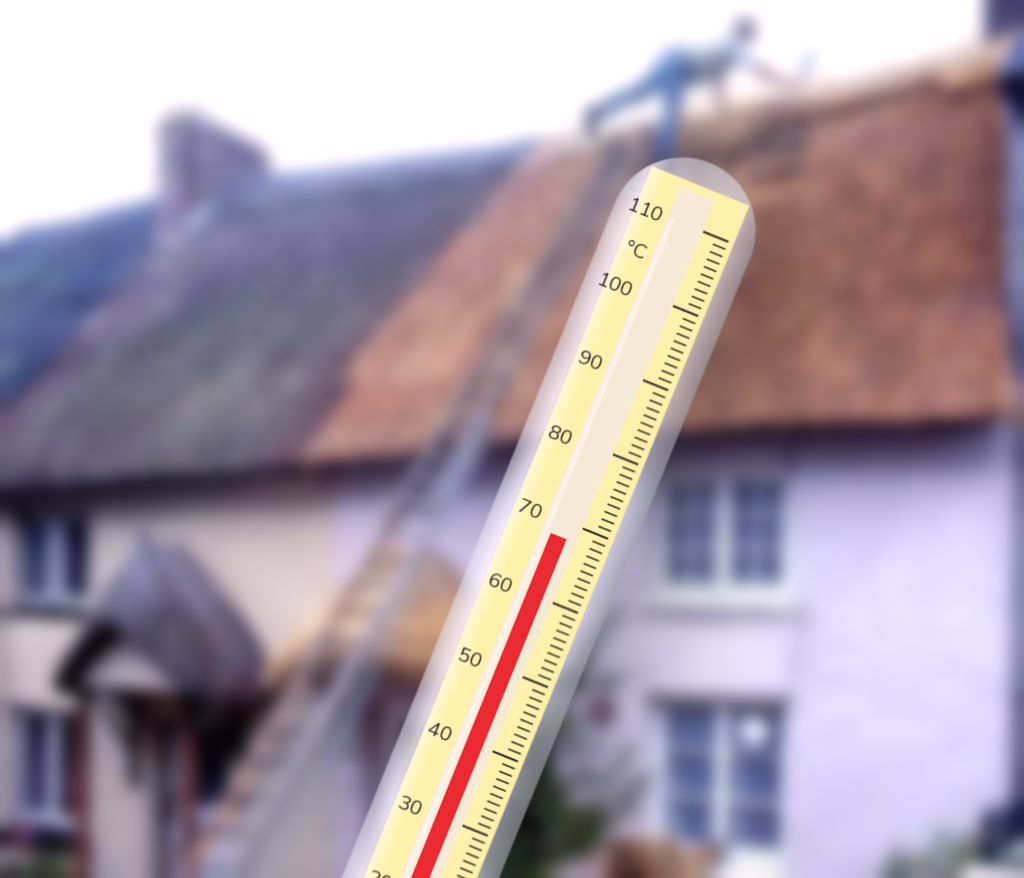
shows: value=68 unit=°C
